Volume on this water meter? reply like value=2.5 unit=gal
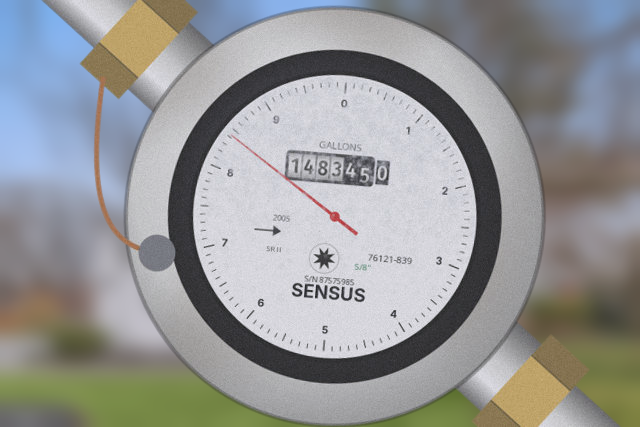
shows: value=1483448.4 unit=gal
